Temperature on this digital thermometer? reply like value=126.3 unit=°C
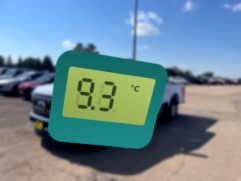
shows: value=9.3 unit=°C
